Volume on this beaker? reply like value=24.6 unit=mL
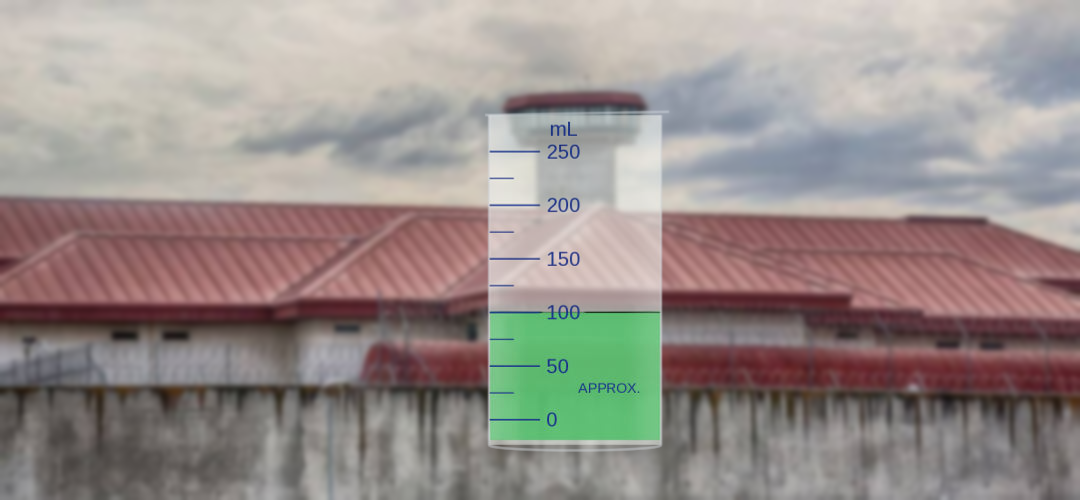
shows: value=100 unit=mL
